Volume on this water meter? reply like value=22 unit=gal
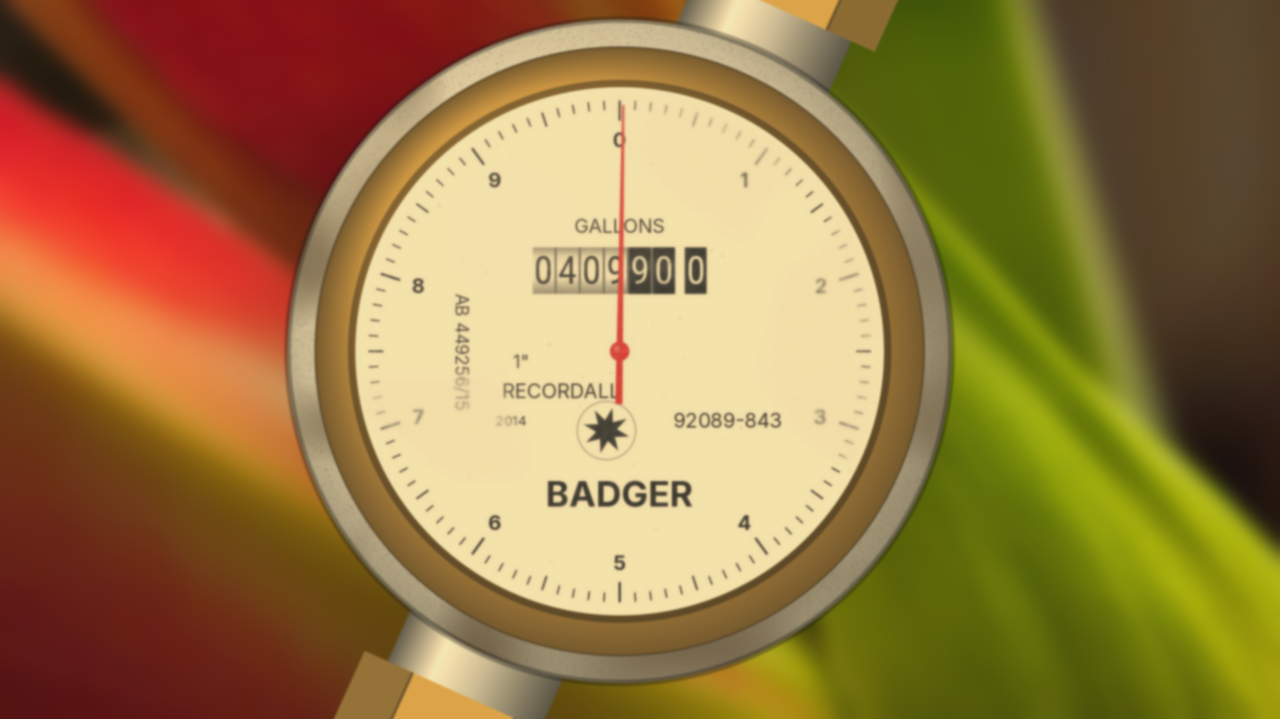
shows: value=409900.0 unit=gal
